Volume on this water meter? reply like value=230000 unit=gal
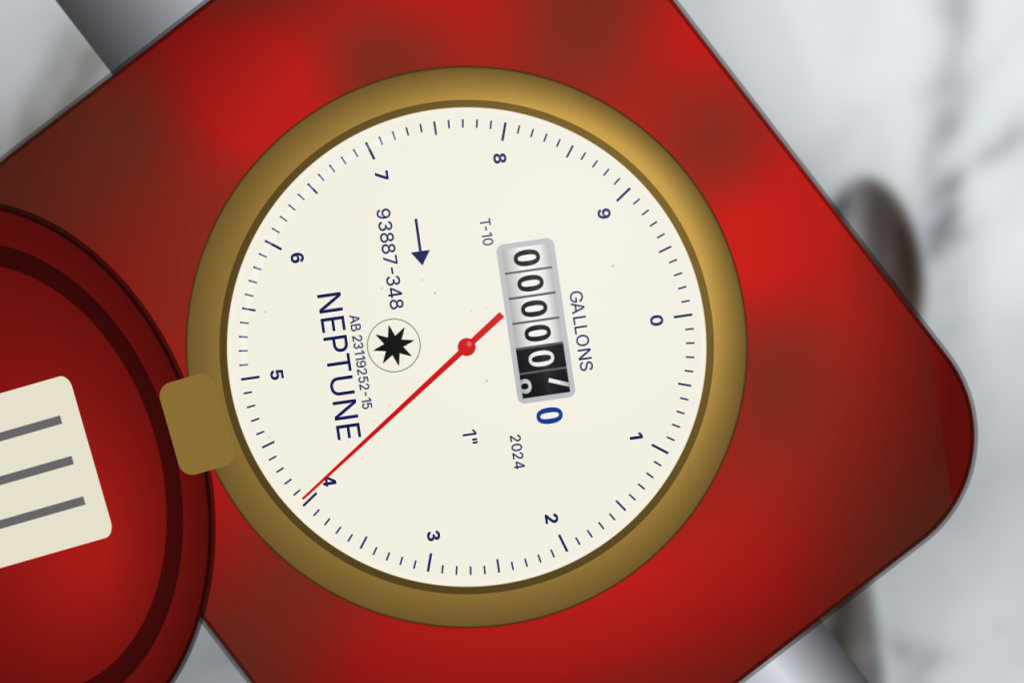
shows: value=74.0 unit=gal
